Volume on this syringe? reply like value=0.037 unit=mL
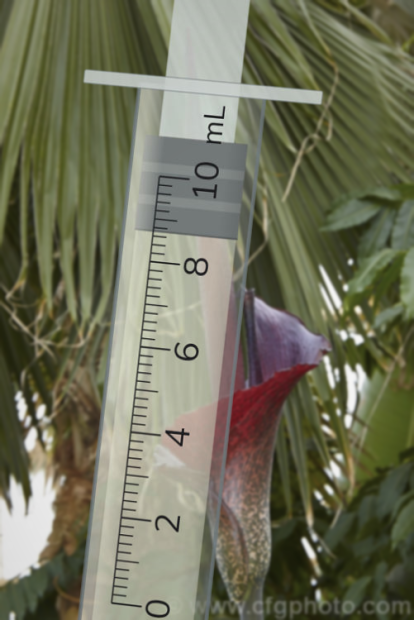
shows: value=8.7 unit=mL
